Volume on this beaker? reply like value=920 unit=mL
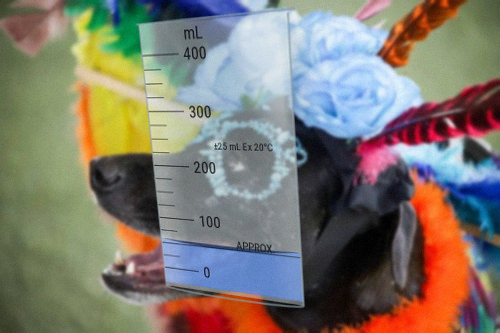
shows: value=50 unit=mL
